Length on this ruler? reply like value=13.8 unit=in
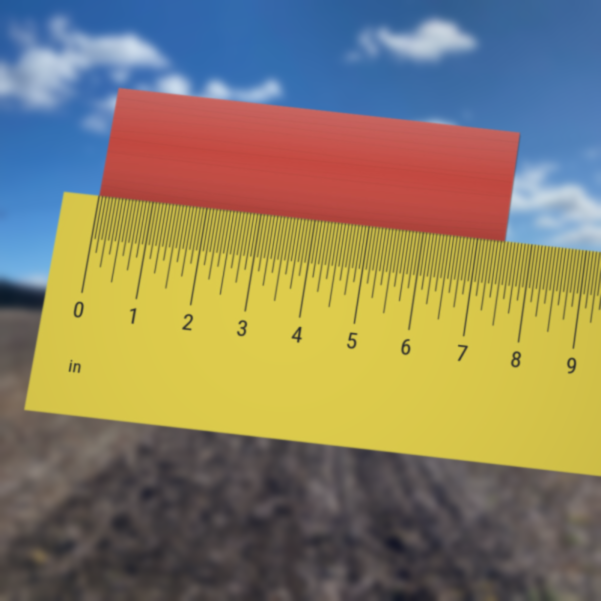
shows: value=7.5 unit=in
